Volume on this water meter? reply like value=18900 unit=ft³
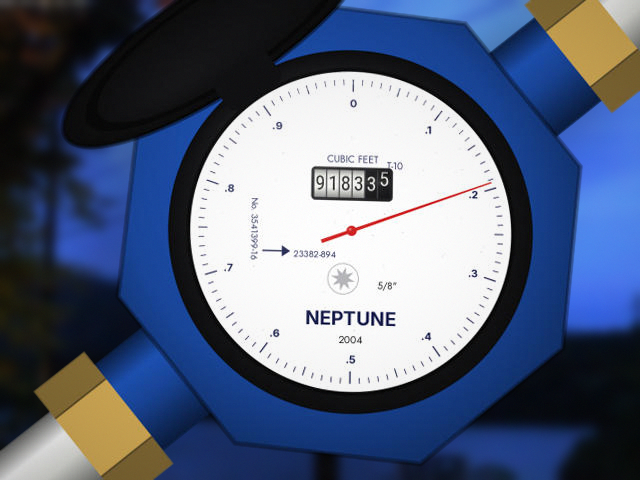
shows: value=918335.19 unit=ft³
